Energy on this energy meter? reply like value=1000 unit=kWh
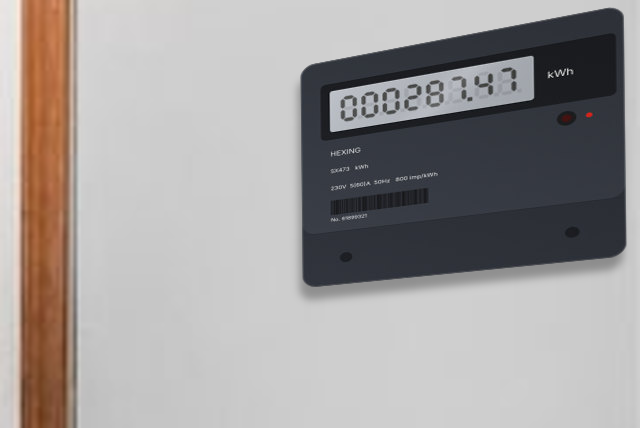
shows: value=287.47 unit=kWh
